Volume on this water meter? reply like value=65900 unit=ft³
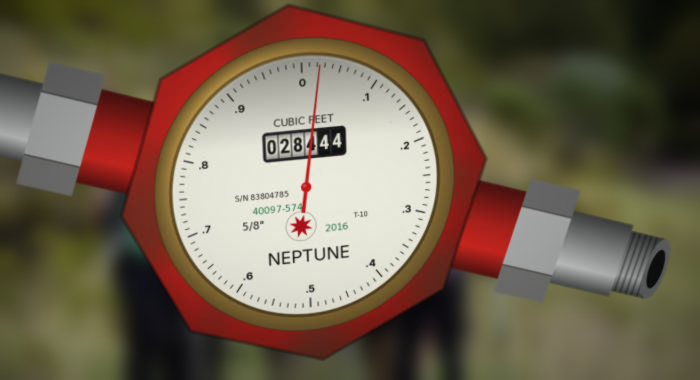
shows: value=28444.02 unit=ft³
